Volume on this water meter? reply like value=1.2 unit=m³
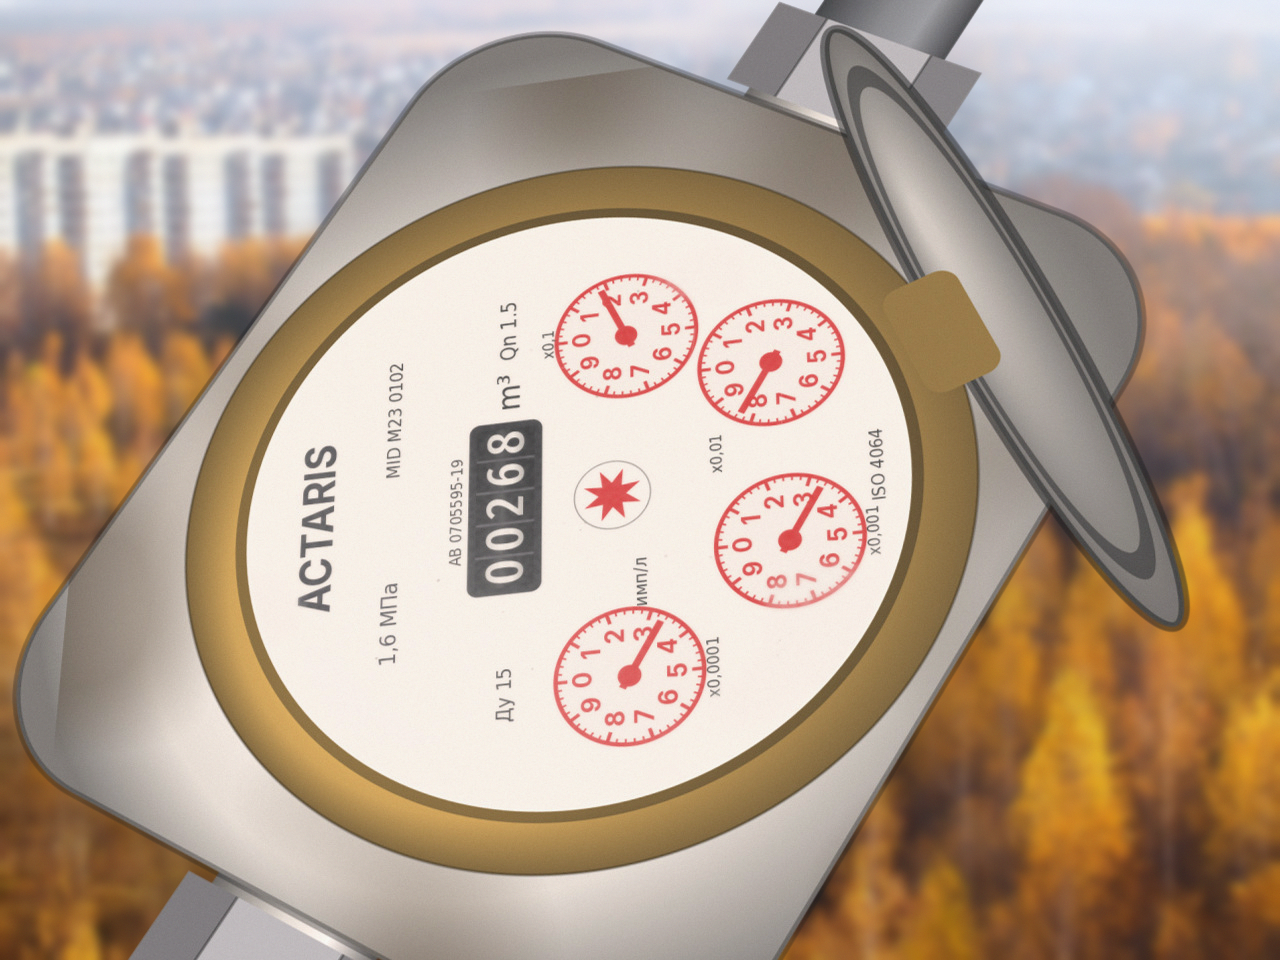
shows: value=268.1833 unit=m³
